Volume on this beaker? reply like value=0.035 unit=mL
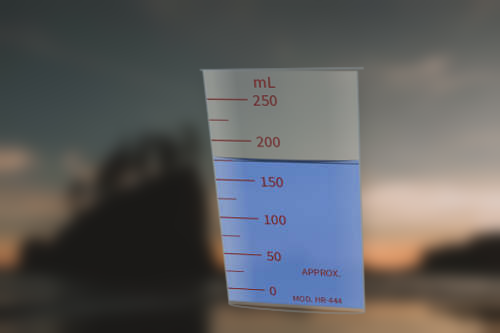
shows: value=175 unit=mL
